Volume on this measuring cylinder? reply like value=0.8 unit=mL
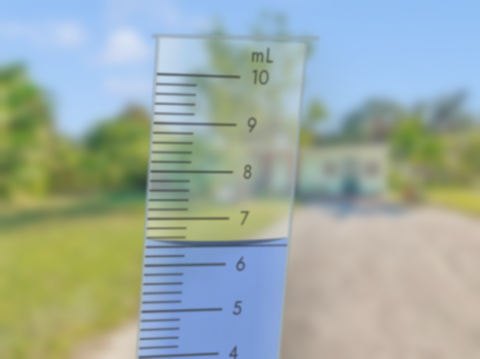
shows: value=6.4 unit=mL
